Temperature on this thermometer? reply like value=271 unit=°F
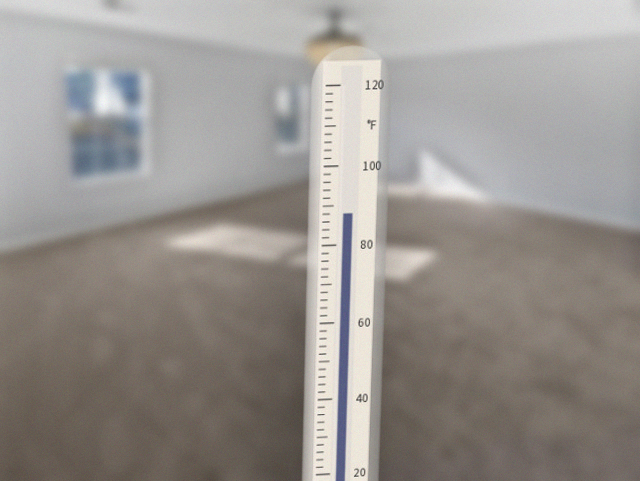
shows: value=88 unit=°F
